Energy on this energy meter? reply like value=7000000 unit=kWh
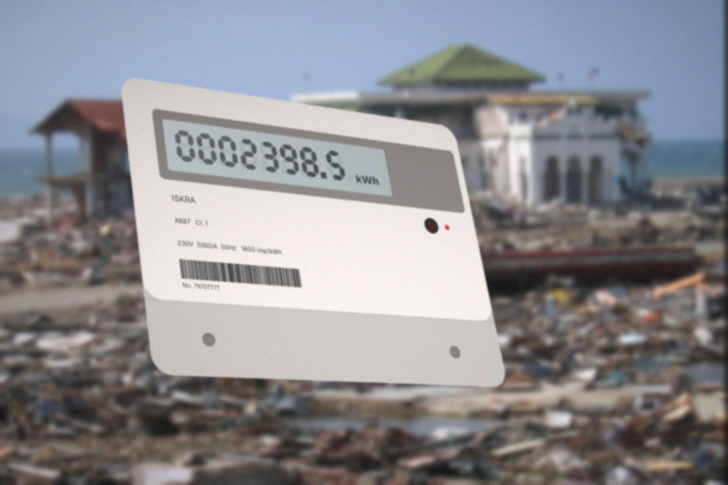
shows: value=2398.5 unit=kWh
